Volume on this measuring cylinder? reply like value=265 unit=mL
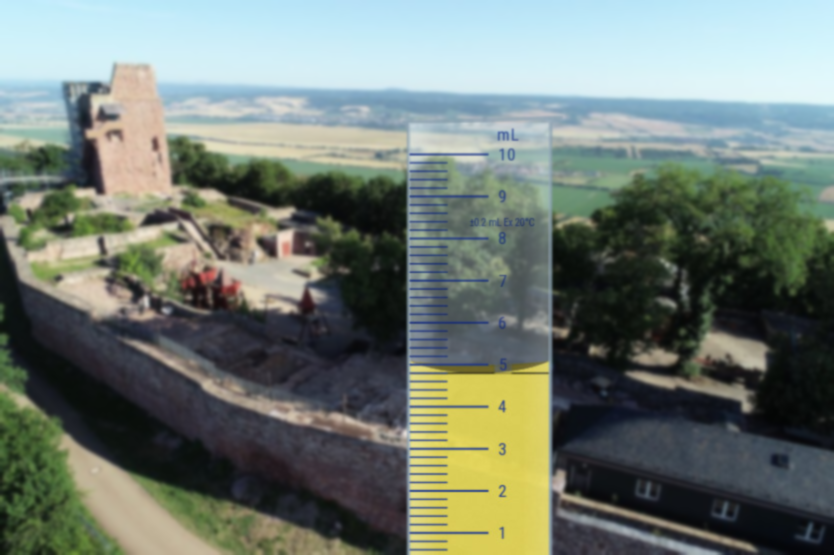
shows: value=4.8 unit=mL
